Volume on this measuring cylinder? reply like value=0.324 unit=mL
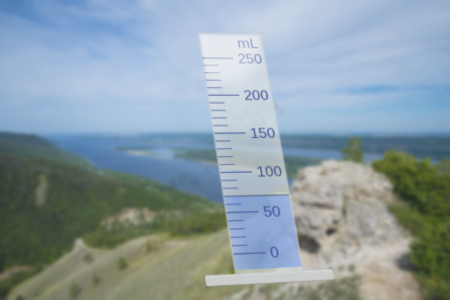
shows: value=70 unit=mL
